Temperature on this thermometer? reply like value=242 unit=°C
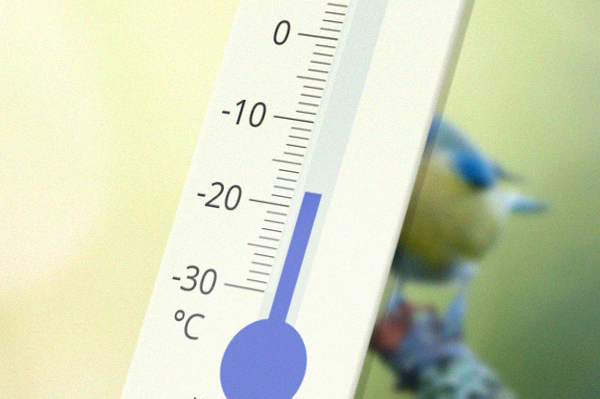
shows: value=-18 unit=°C
